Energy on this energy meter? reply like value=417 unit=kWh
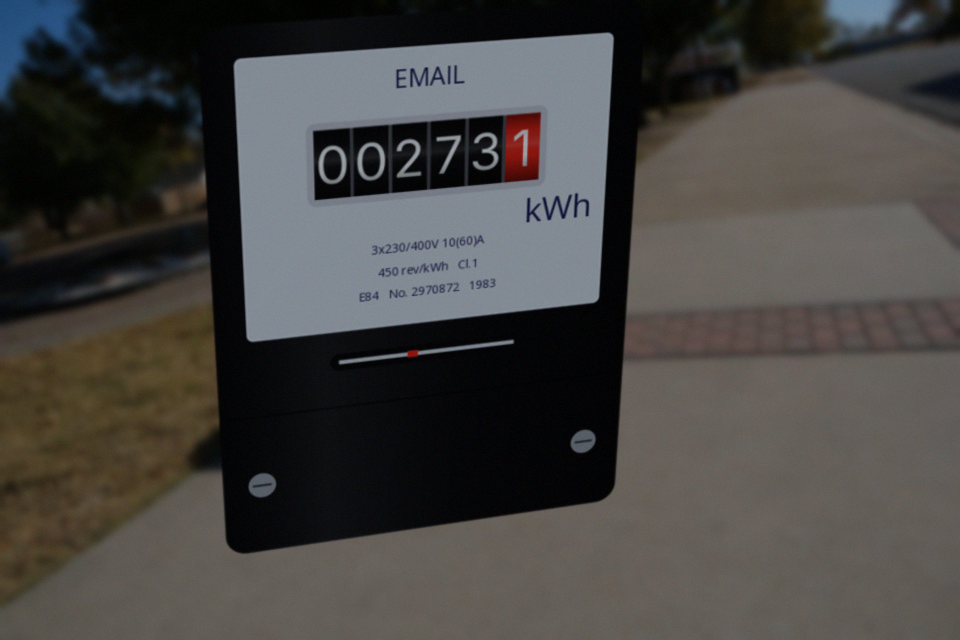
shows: value=273.1 unit=kWh
